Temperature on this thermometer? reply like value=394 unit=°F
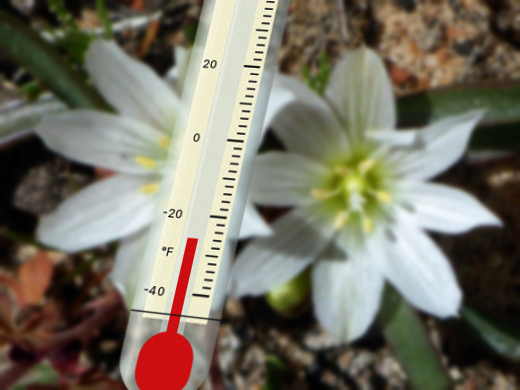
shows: value=-26 unit=°F
